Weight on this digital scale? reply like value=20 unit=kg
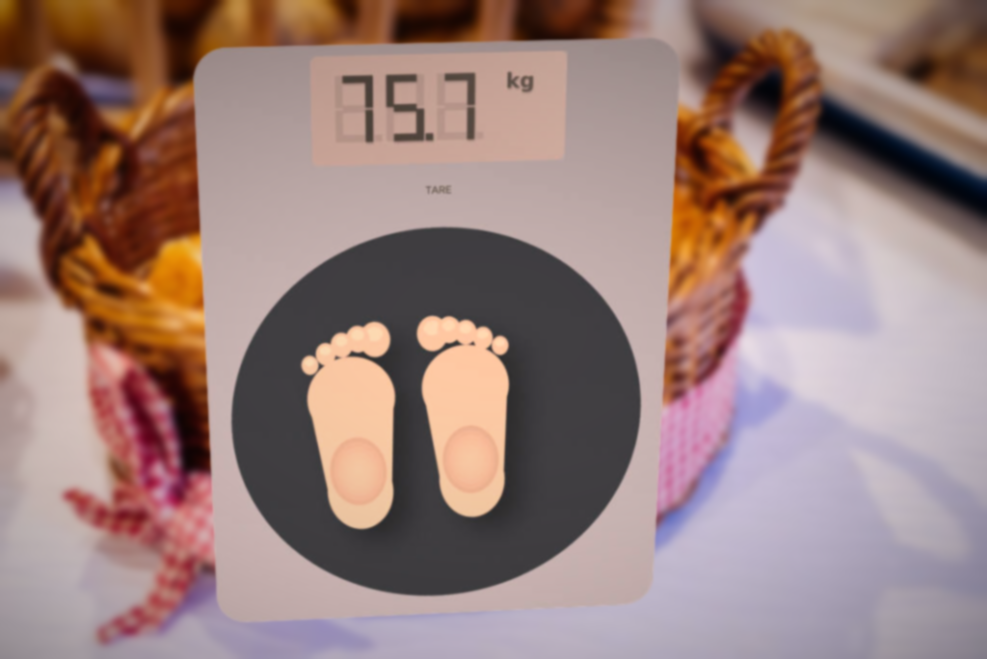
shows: value=75.7 unit=kg
